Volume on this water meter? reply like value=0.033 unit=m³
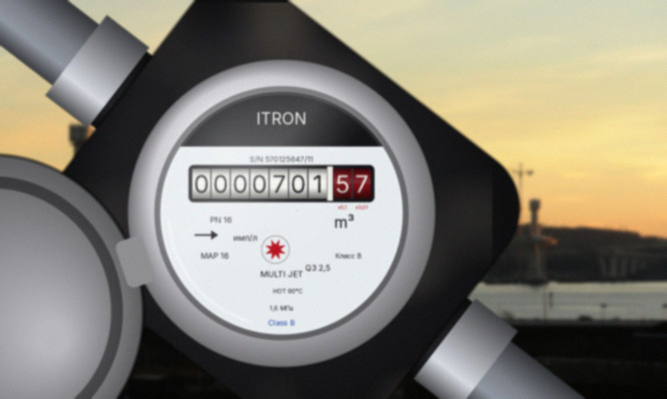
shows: value=701.57 unit=m³
